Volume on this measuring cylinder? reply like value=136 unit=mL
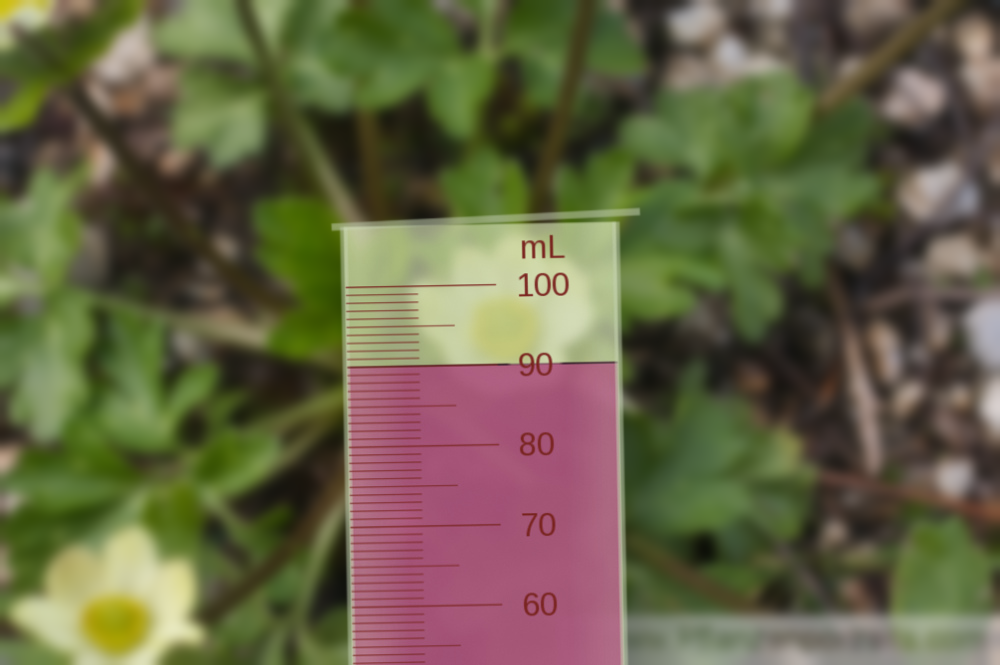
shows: value=90 unit=mL
